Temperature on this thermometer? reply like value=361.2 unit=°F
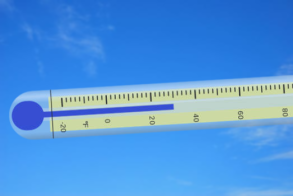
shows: value=30 unit=°F
